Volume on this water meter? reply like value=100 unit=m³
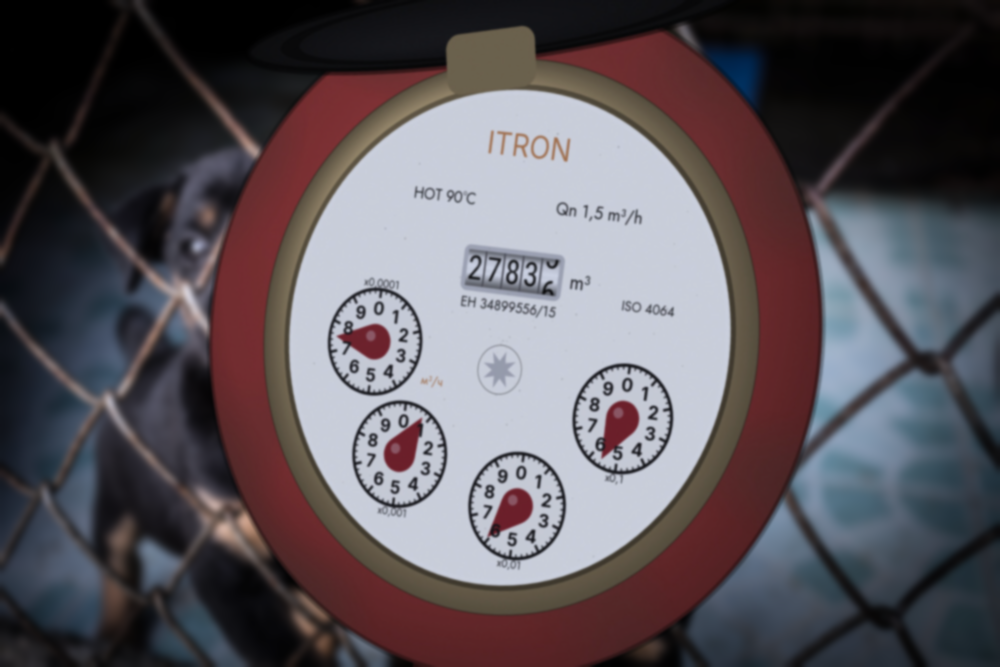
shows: value=27835.5607 unit=m³
